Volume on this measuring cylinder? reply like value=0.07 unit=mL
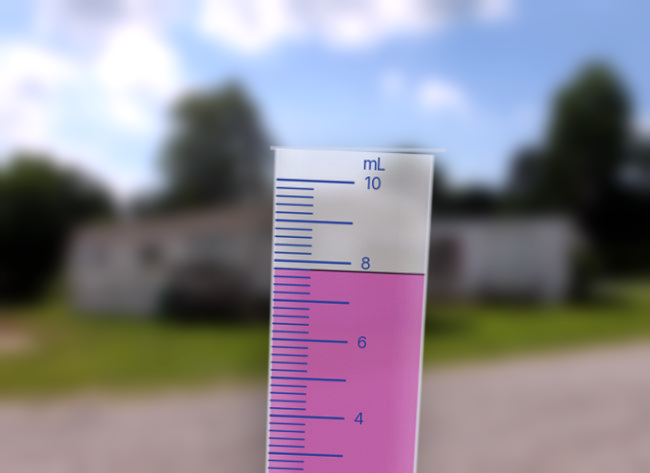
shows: value=7.8 unit=mL
